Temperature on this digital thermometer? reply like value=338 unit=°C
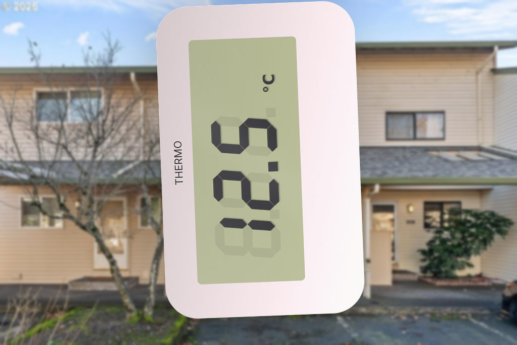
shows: value=12.5 unit=°C
